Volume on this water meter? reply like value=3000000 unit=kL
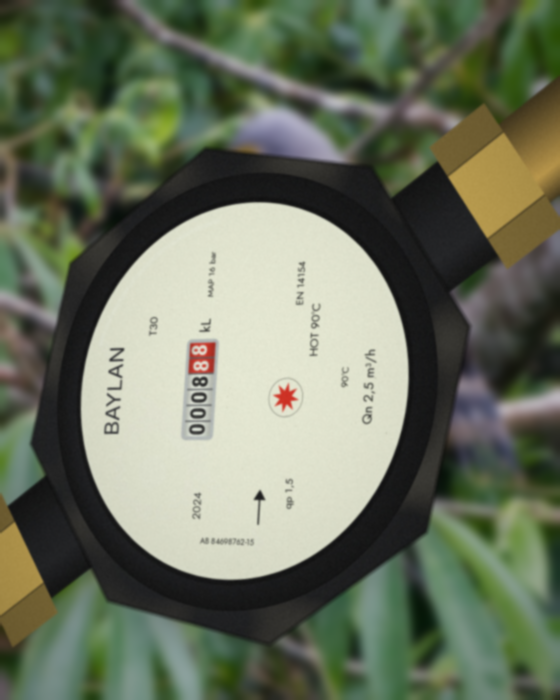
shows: value=8.88 unit=kL
